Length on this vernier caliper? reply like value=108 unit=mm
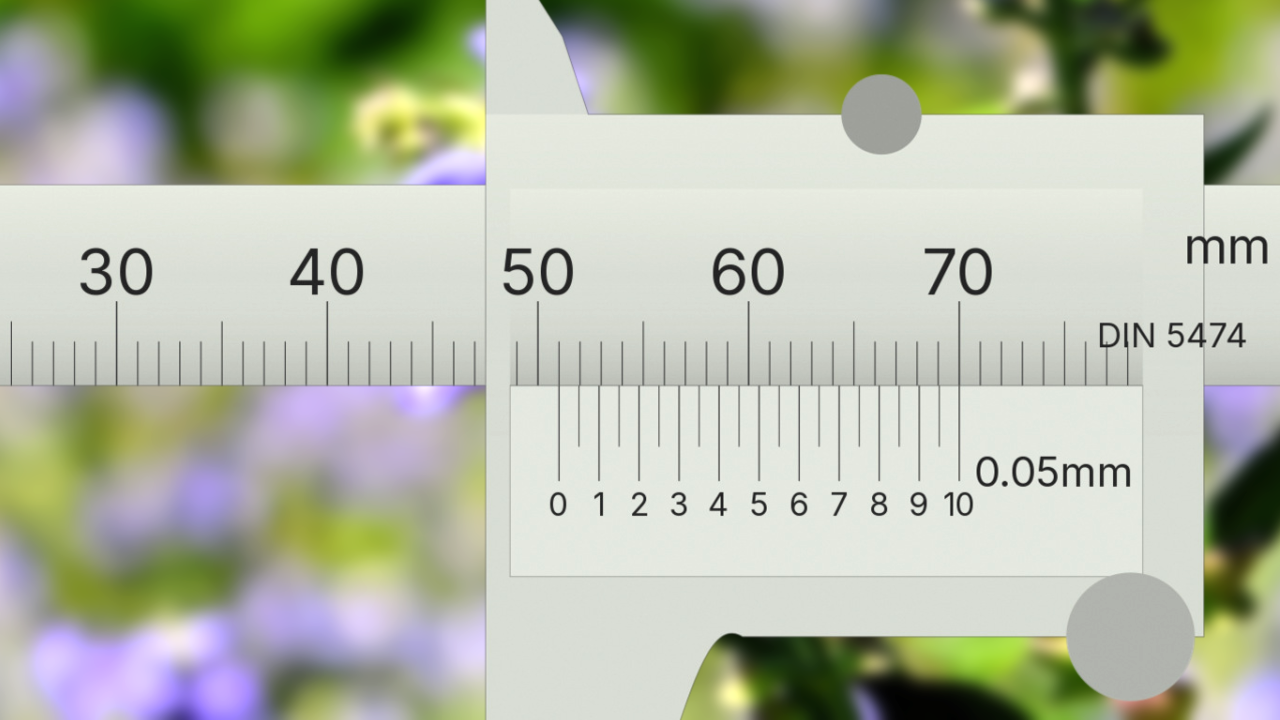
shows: value=51.0 unit=mm
